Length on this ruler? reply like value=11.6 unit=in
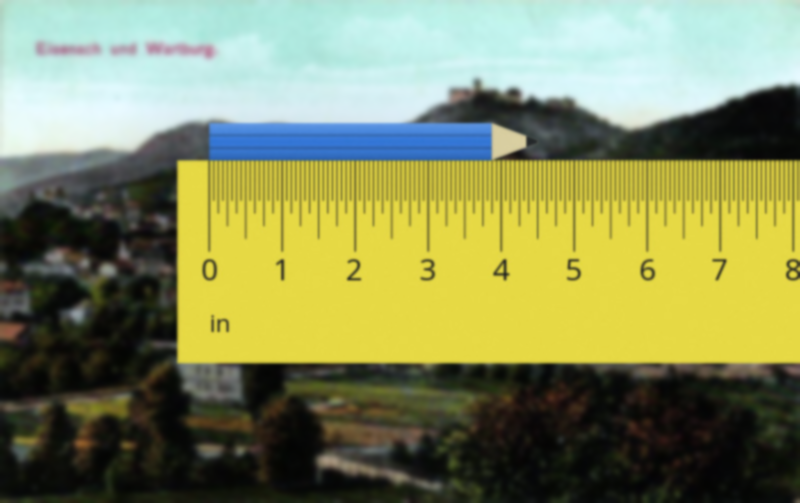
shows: value=4.5 unit=in
